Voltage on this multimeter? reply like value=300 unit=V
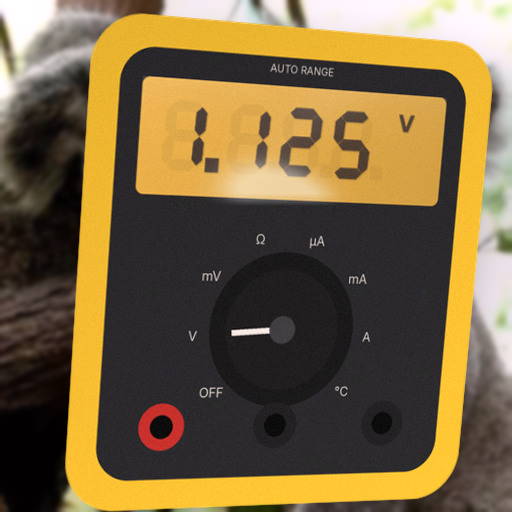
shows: value=1.125 unit=V
